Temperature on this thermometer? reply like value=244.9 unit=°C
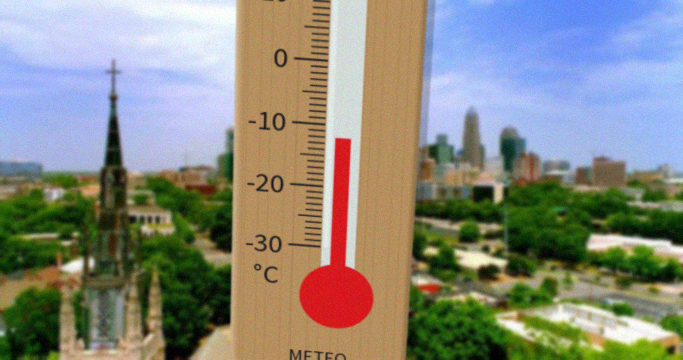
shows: value=-12 unit=°C
